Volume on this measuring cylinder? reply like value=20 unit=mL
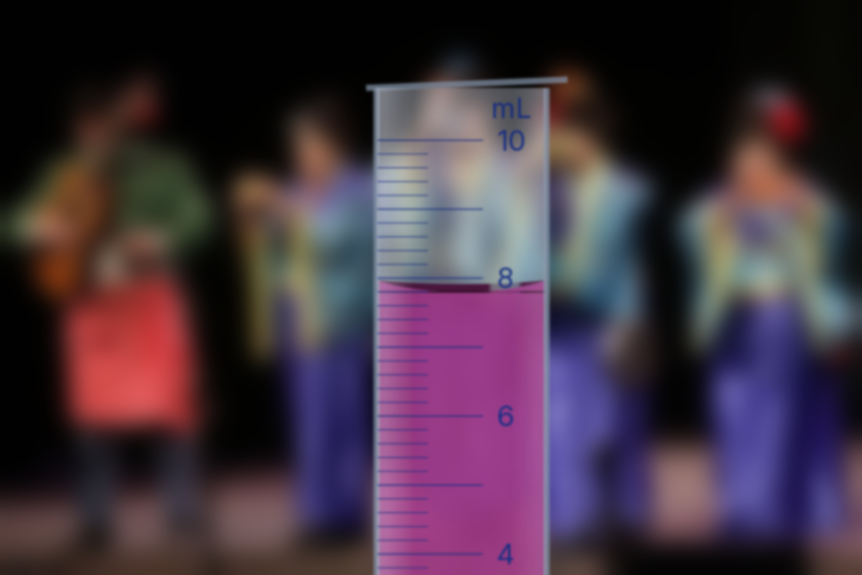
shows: value=7.8 unit=mL
